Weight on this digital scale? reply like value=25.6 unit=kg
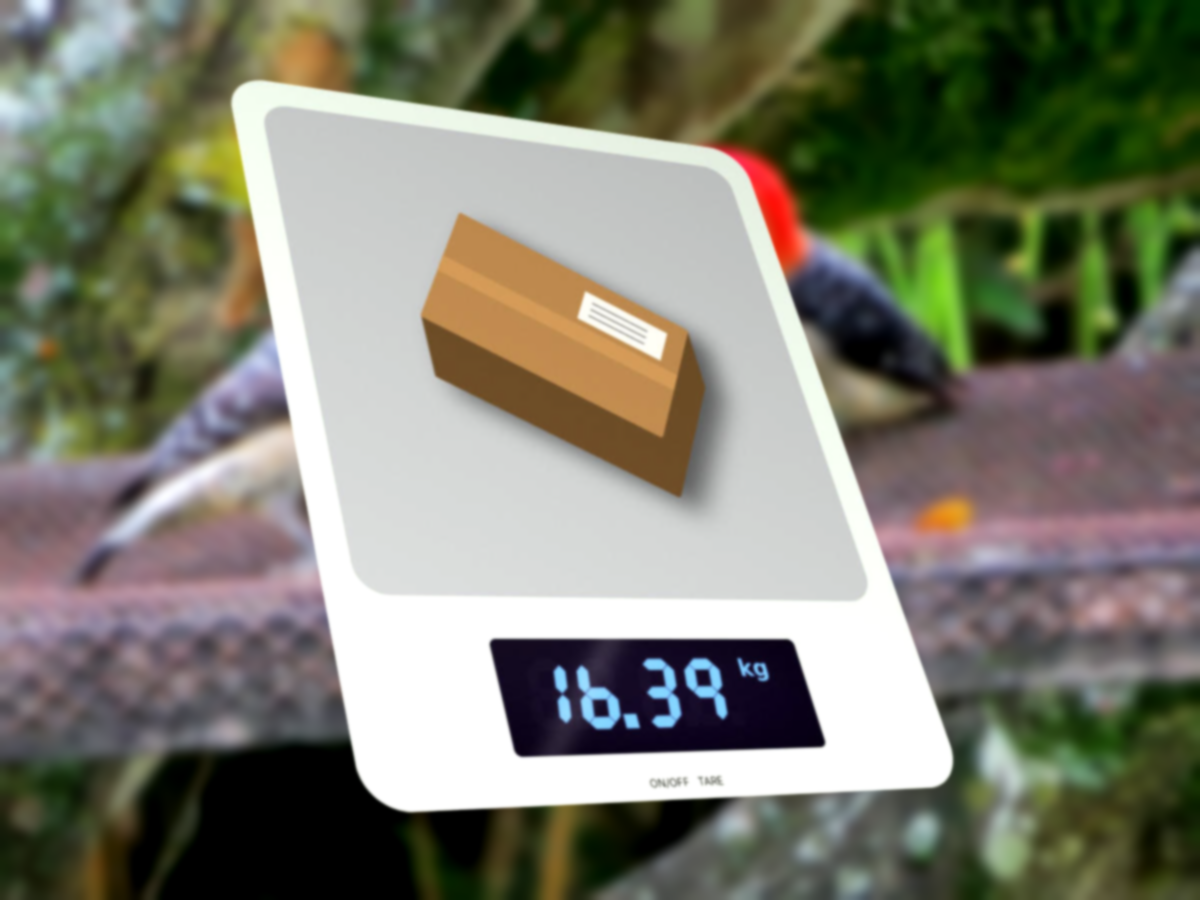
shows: value=16.39 unit=kg
